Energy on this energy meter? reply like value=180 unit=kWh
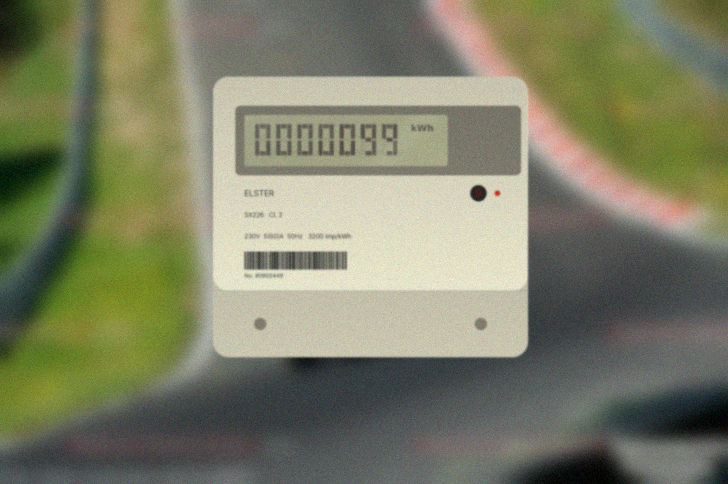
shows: value=99 unit=kWh
